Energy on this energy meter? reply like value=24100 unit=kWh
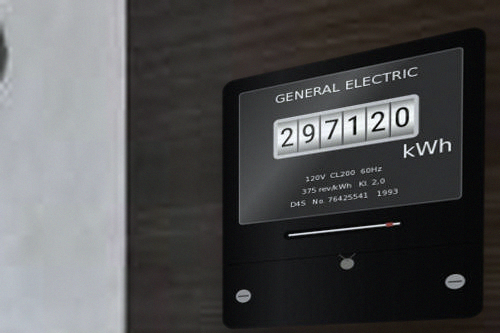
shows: value=297120 unit=kWh
